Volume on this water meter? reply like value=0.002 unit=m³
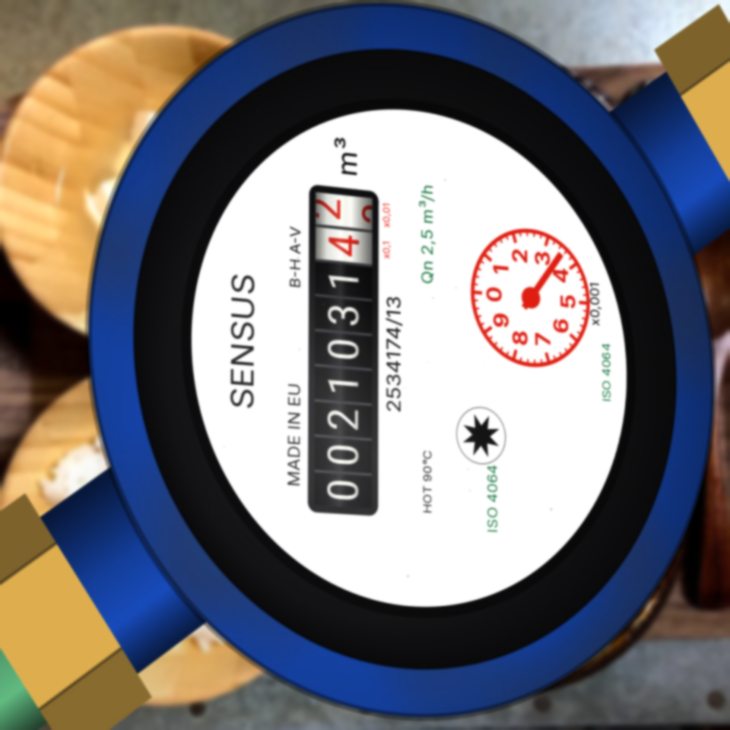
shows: value=21031.423 unit=m³
